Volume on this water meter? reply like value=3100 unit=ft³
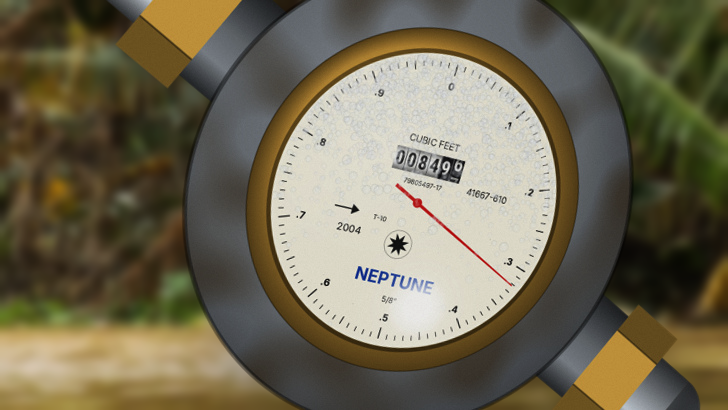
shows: value=8496.32 unit=ft³
